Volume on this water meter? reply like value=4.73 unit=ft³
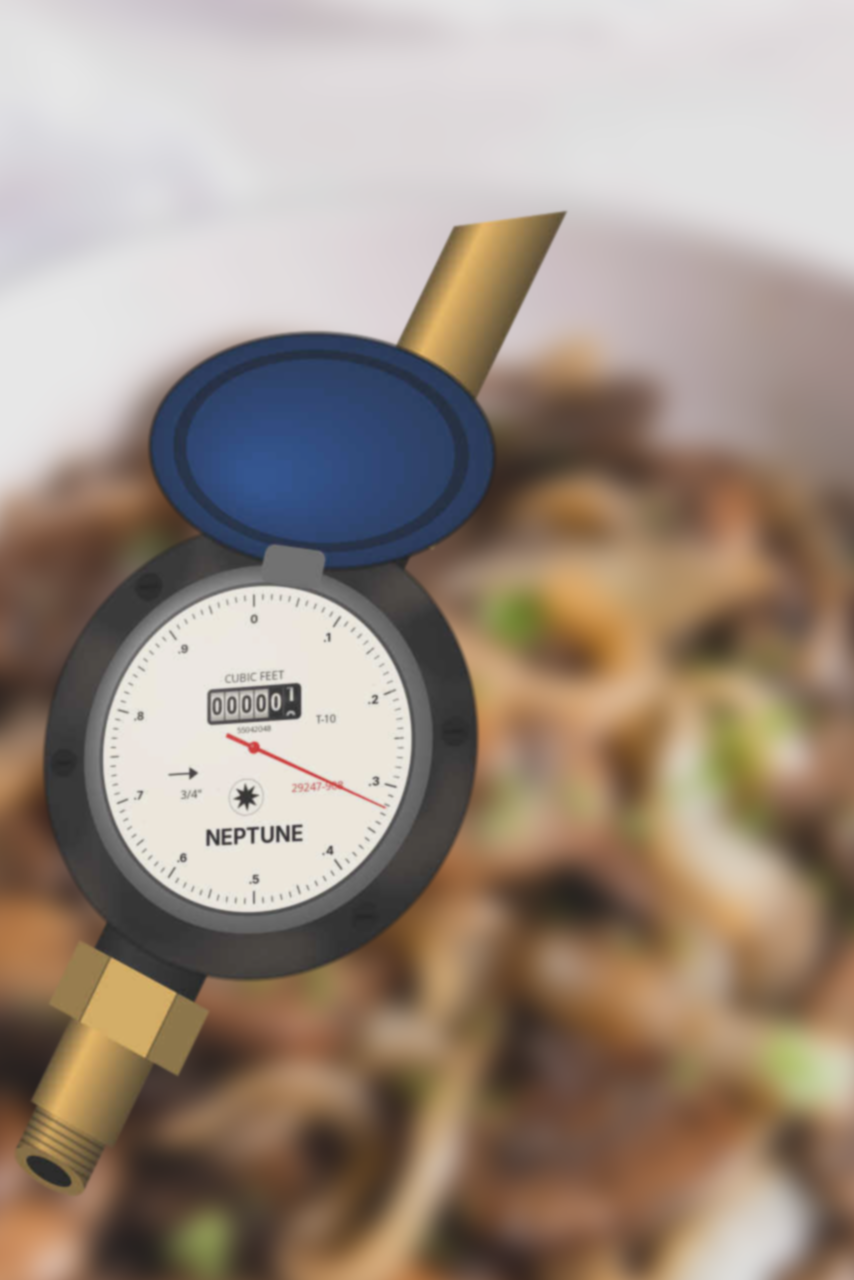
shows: value=1.32 unit=ft³
